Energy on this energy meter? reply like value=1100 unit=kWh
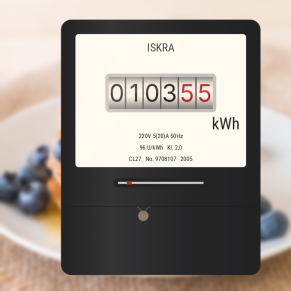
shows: value=103.55 unit=kWh
